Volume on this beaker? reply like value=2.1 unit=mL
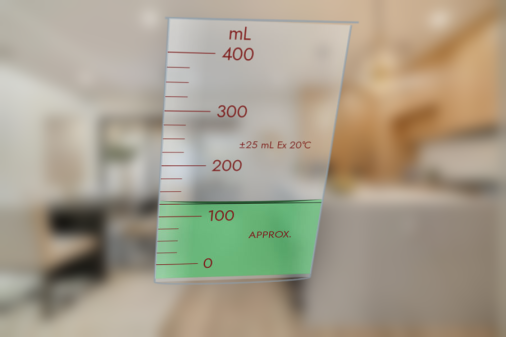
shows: value=125 unit=mL
